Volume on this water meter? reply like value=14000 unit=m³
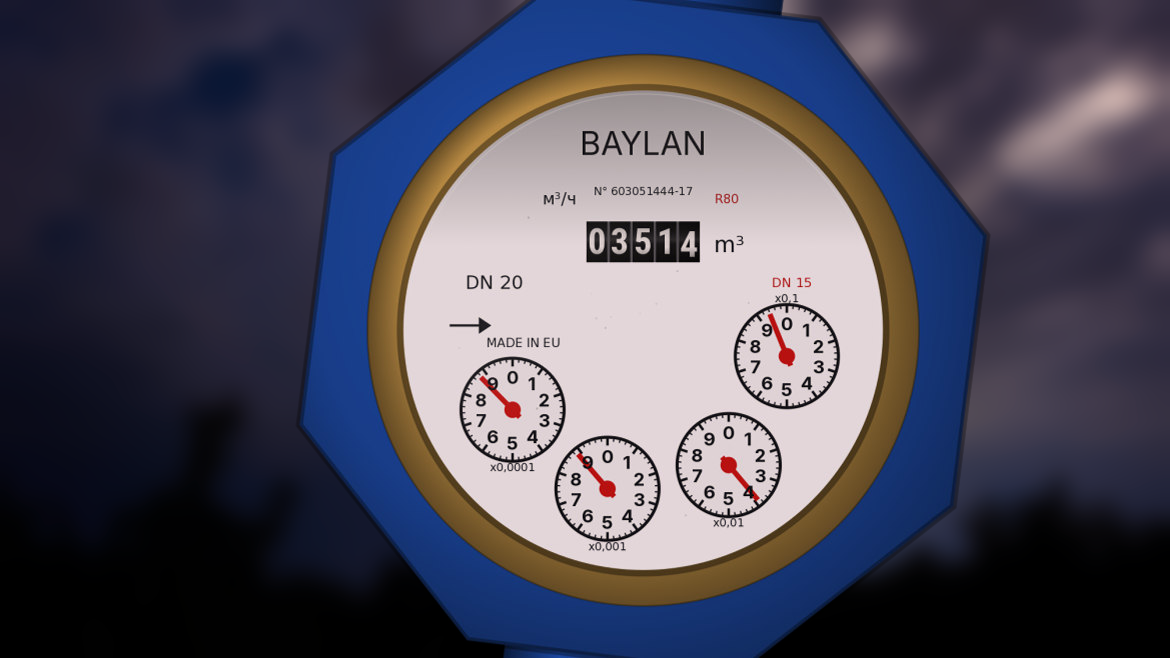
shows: value=3513.9388 unit=m³
